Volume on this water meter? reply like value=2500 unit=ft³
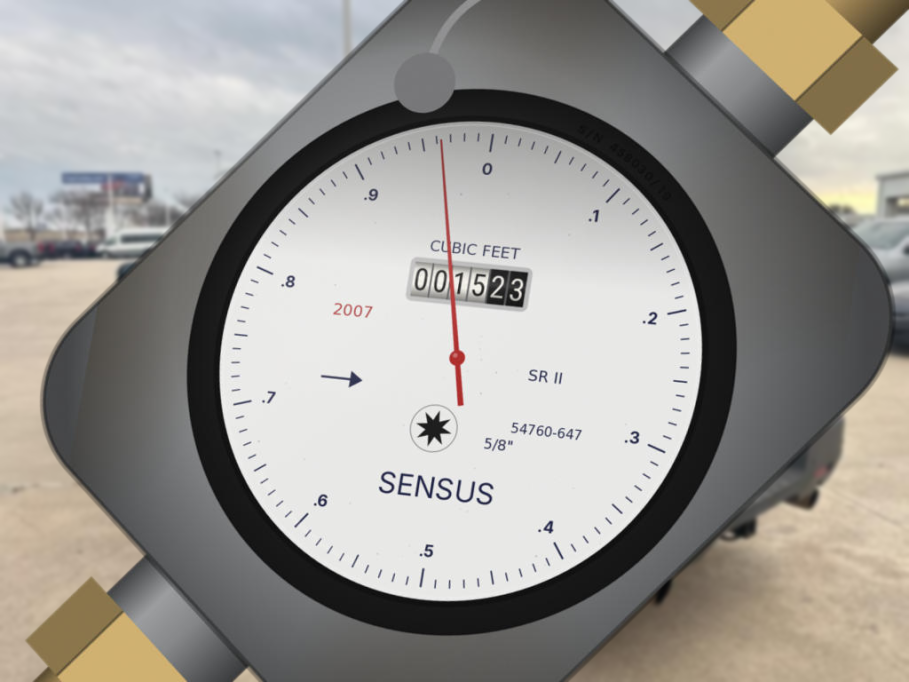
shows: value=1522.96 unit=ft³
